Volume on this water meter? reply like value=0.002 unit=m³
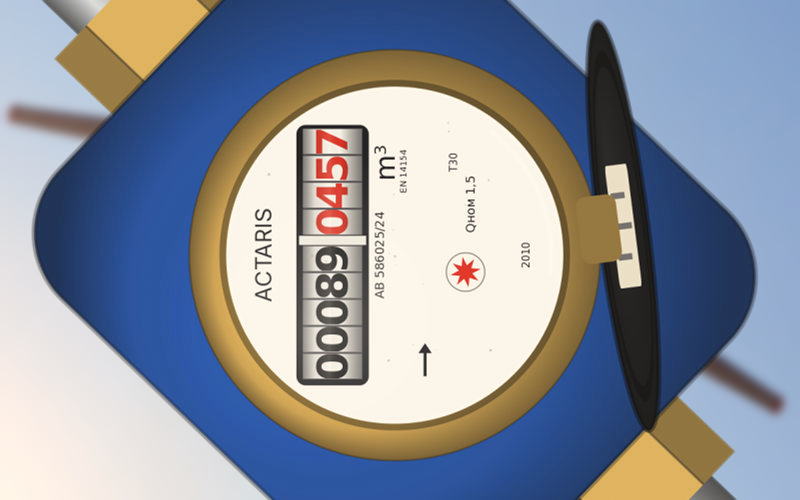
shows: value=89.0457 unit=m³
